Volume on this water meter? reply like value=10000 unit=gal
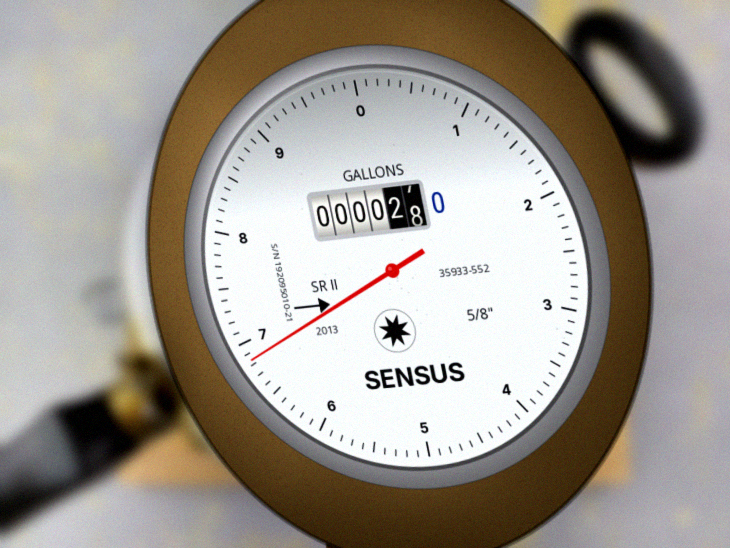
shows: value=276.8 unit=gal
